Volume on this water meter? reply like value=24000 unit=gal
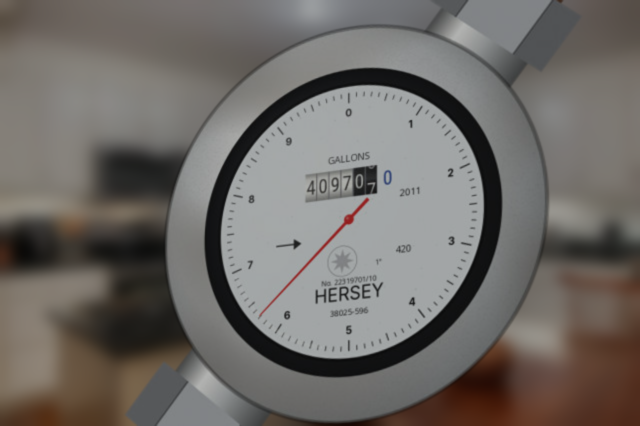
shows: value=4097066.3 unit=gal
